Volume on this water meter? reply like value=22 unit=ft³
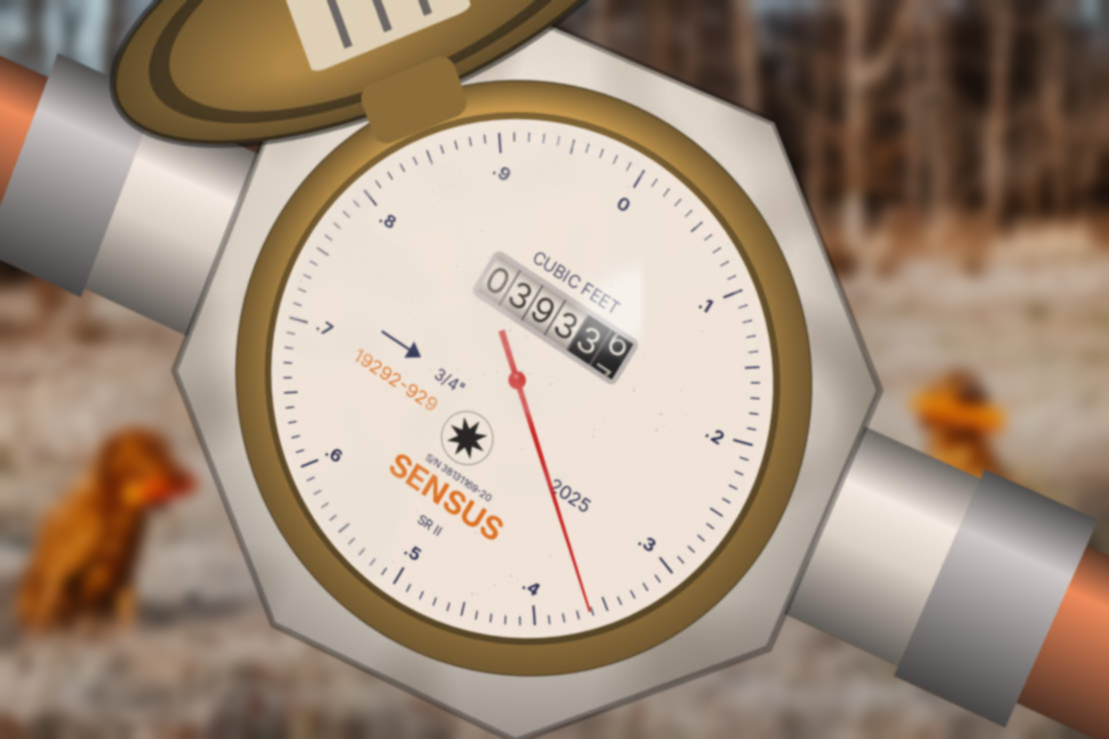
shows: value=39336.36 unit=ft³
